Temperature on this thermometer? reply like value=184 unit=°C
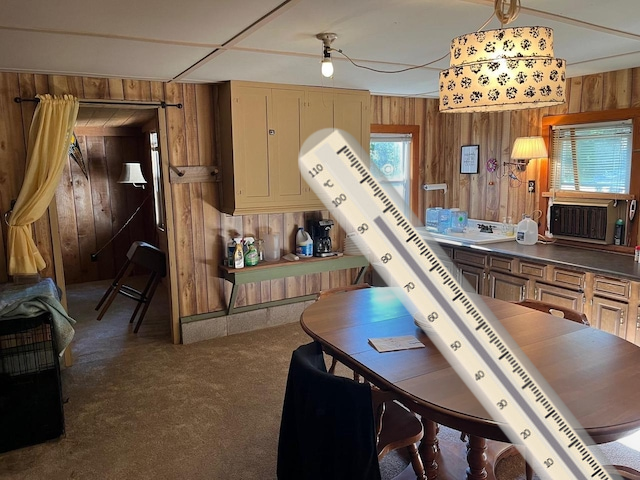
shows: value=90 unit=°C
